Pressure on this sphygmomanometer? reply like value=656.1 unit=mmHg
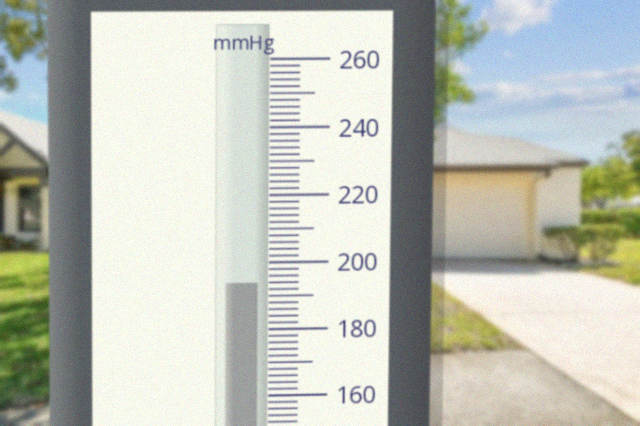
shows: value=194 unit=mmHg
